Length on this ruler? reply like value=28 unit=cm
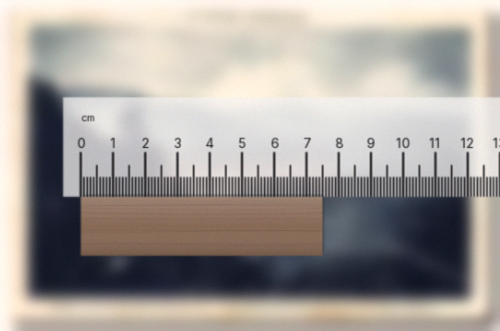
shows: value=7.5 unit=cm
